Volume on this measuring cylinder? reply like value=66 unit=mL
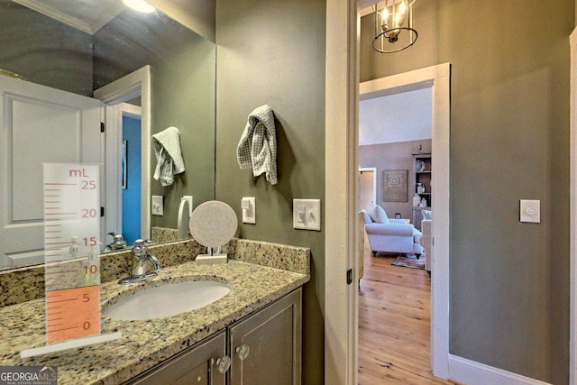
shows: value=7 unit=mL
